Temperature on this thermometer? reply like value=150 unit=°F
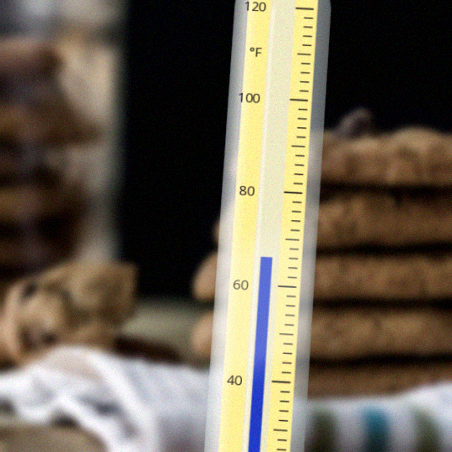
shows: value=66 unit=°F
